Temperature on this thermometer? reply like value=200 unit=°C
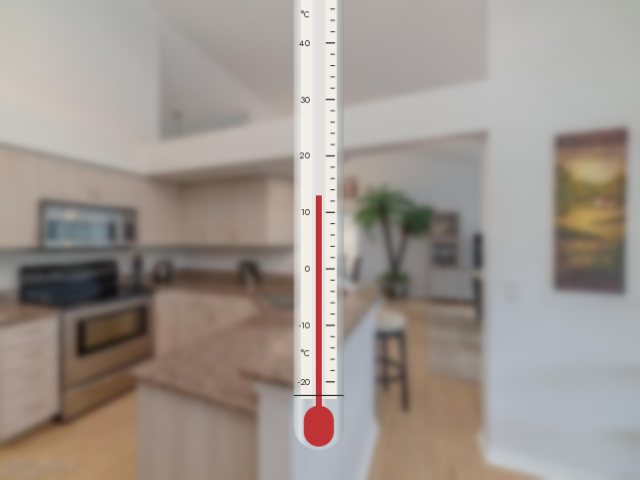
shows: value=13 unit=°C
